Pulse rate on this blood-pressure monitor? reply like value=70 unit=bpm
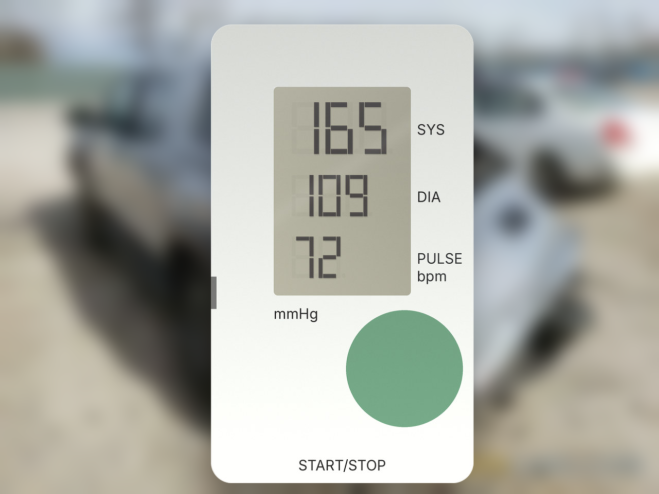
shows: value=72 unit=bpm
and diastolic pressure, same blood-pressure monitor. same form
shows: value=109 unit=mmHg
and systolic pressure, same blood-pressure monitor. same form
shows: value=165 unit=mmHg
